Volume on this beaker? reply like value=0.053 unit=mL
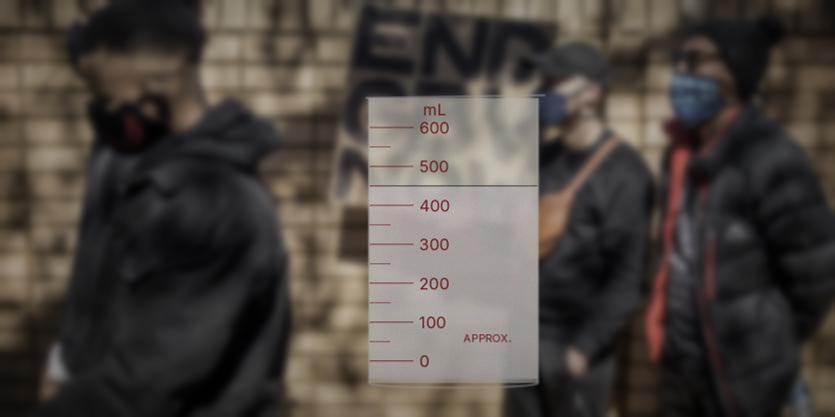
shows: value=450 unit=mL
